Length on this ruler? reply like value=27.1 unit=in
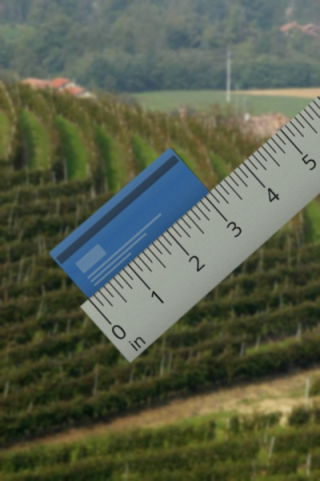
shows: value=3.125 unit=in
